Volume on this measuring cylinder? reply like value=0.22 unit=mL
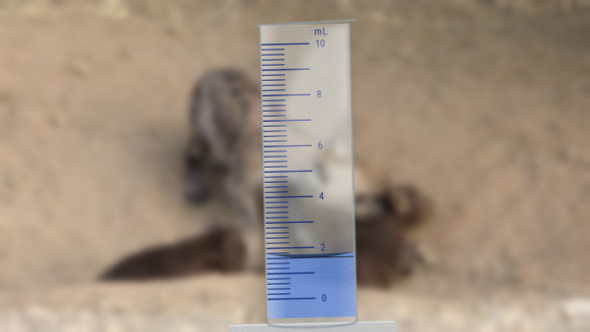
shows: value=1.6 unit=mL
